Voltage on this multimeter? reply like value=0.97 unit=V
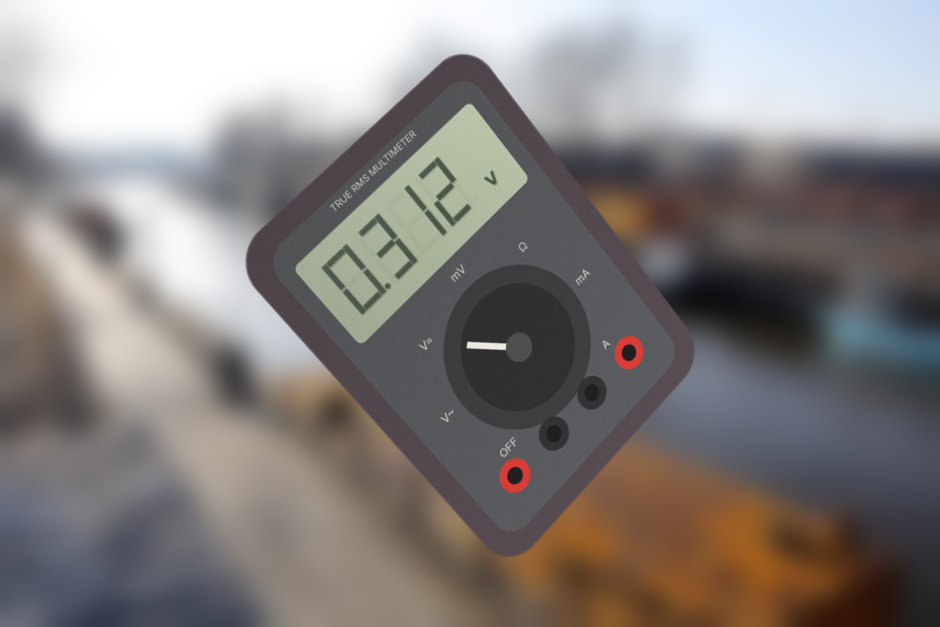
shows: value=0.312 unit=V
